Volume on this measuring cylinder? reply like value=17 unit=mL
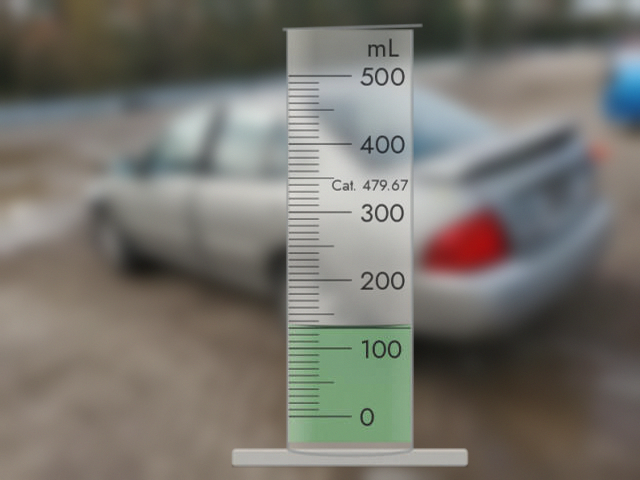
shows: value=130 unit=mL
